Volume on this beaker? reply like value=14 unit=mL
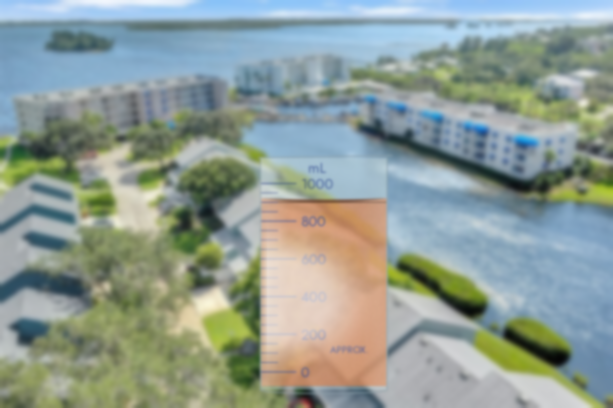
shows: value=900 unit=mL
